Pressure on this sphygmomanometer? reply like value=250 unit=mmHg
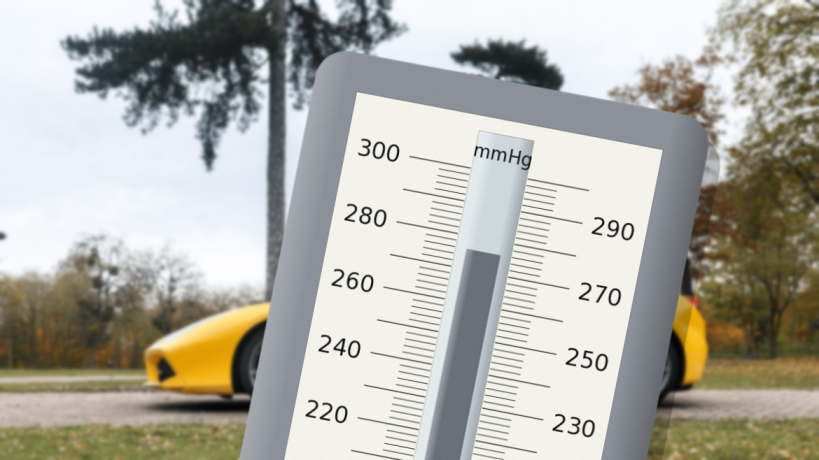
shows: value=276 unit=mmHg
